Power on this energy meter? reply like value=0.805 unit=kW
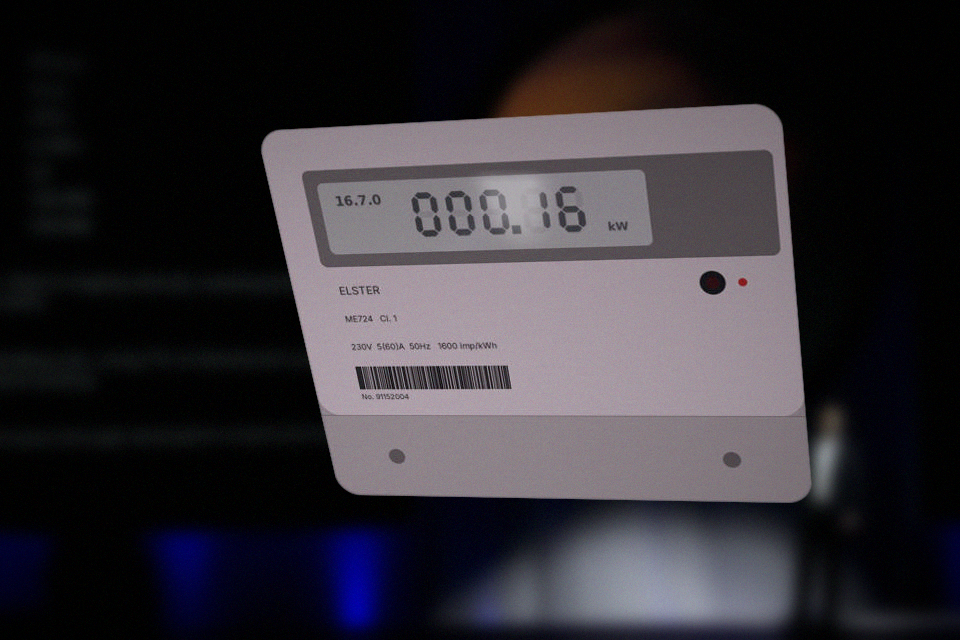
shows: value=0.16 unit=kW
